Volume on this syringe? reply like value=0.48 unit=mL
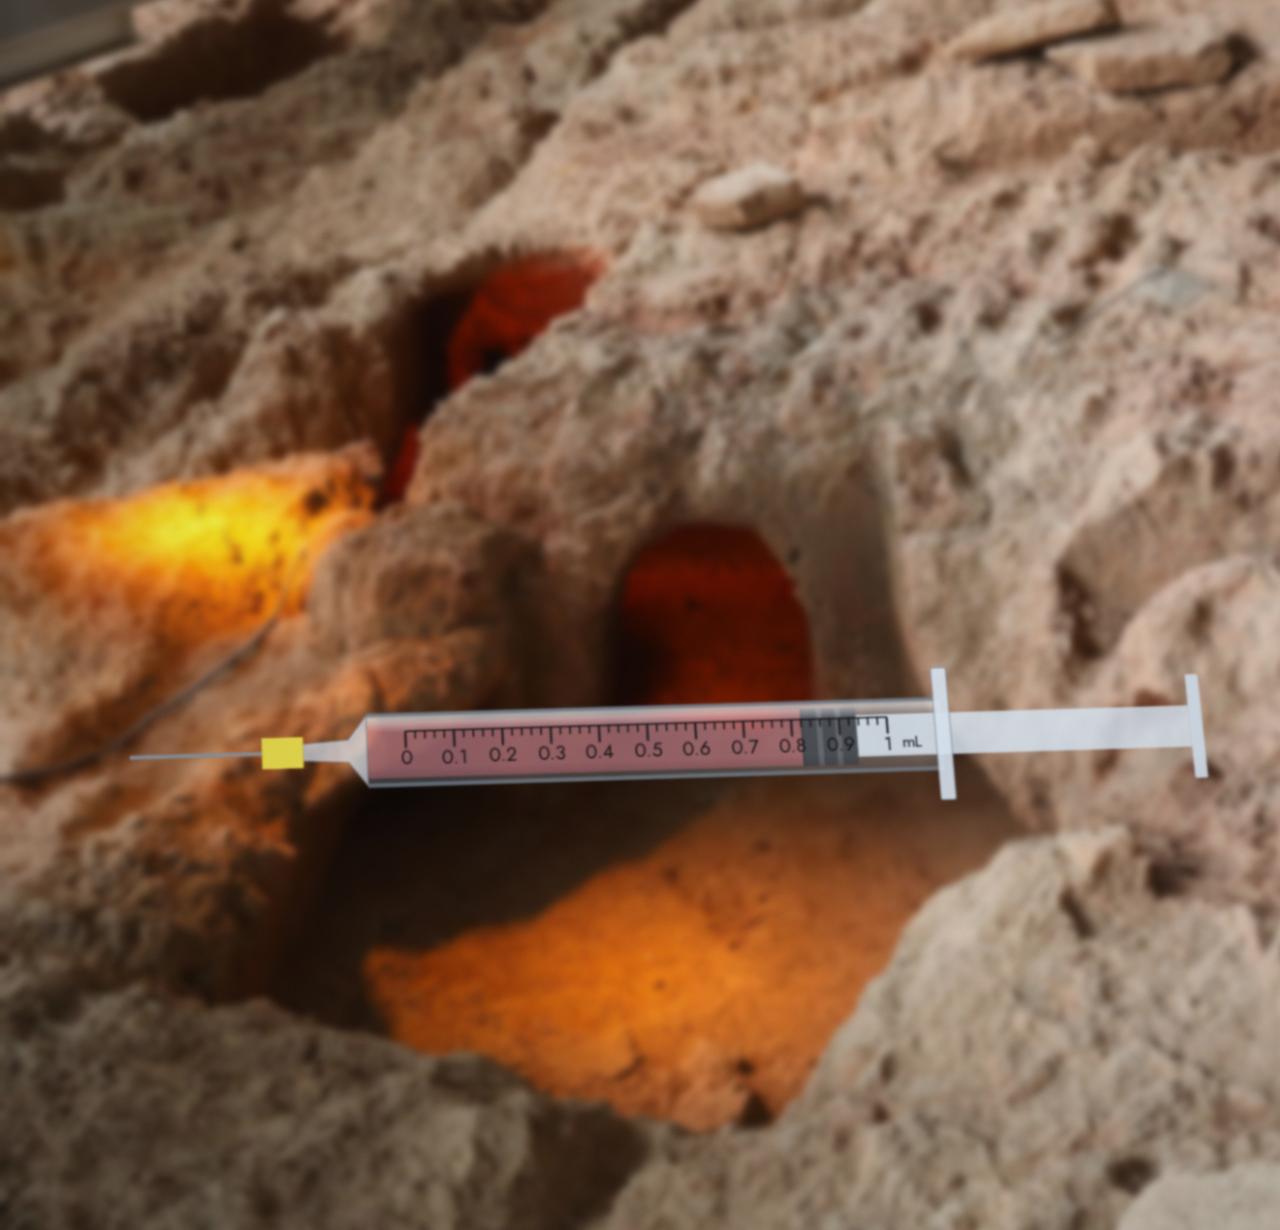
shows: value=0.82 unit=mL
